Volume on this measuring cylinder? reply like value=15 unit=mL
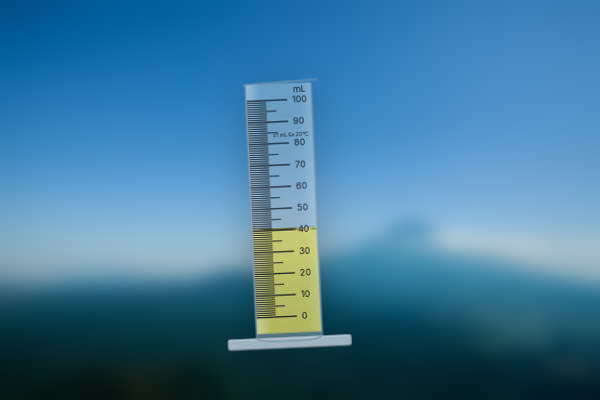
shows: value=40 unit=mL
